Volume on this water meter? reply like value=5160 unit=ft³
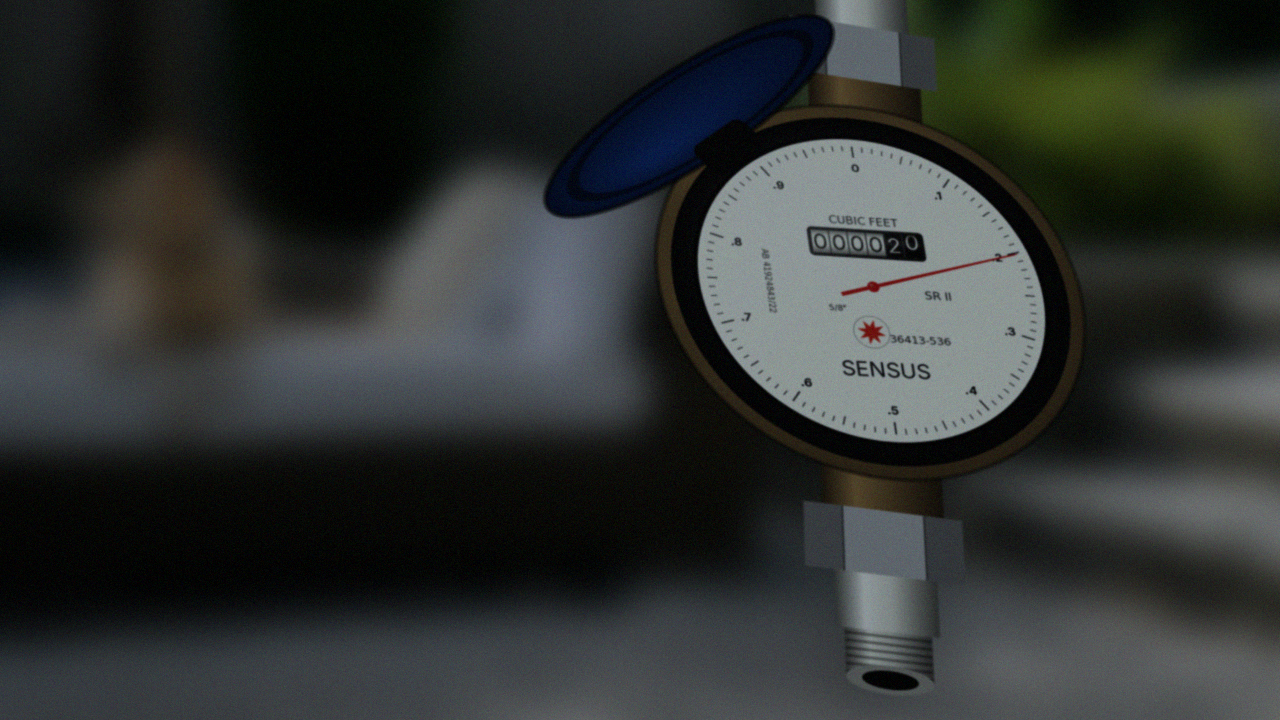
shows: value=20.20 unit=ft³
